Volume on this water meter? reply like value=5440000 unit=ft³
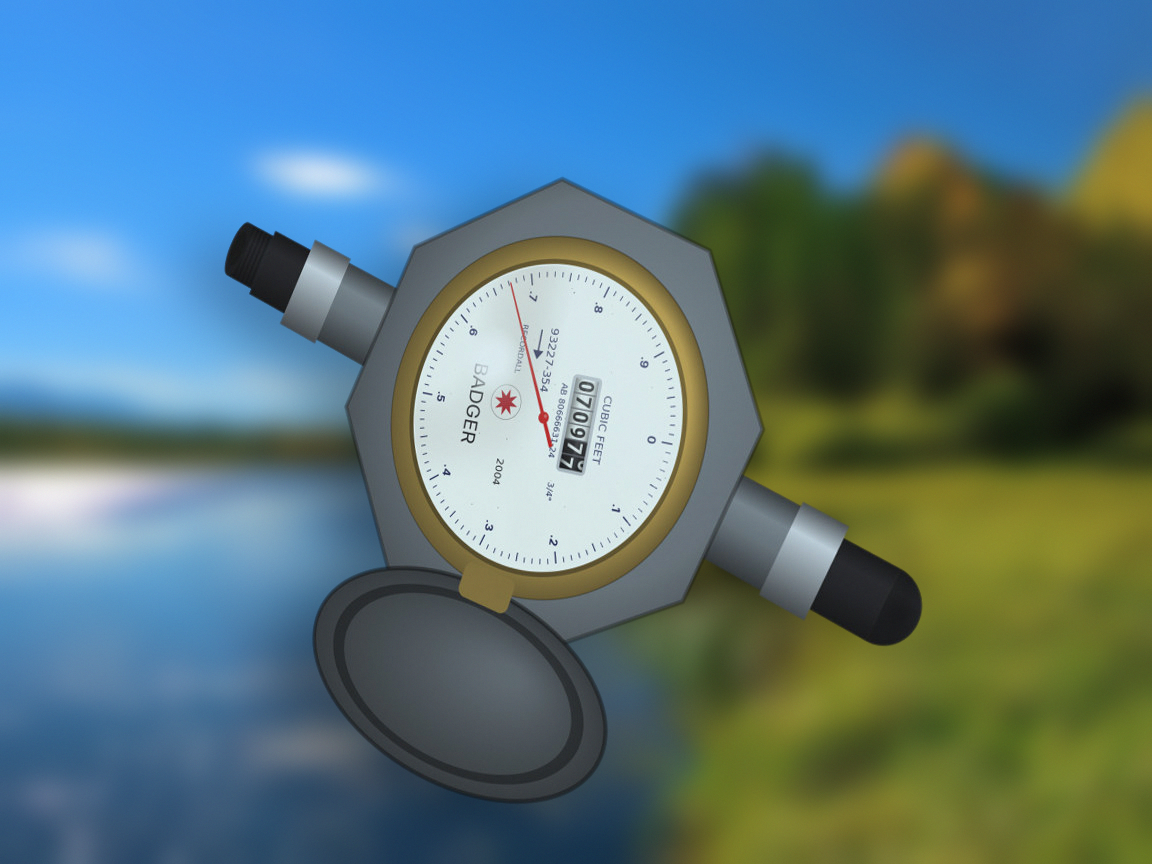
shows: value=70976.67 unit=ft³
